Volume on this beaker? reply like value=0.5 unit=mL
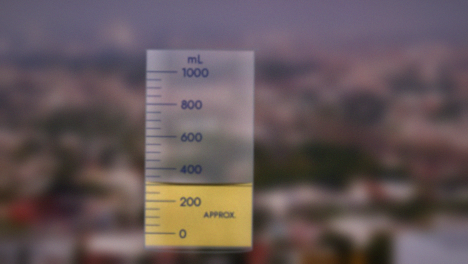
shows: value=300 unit=mL
